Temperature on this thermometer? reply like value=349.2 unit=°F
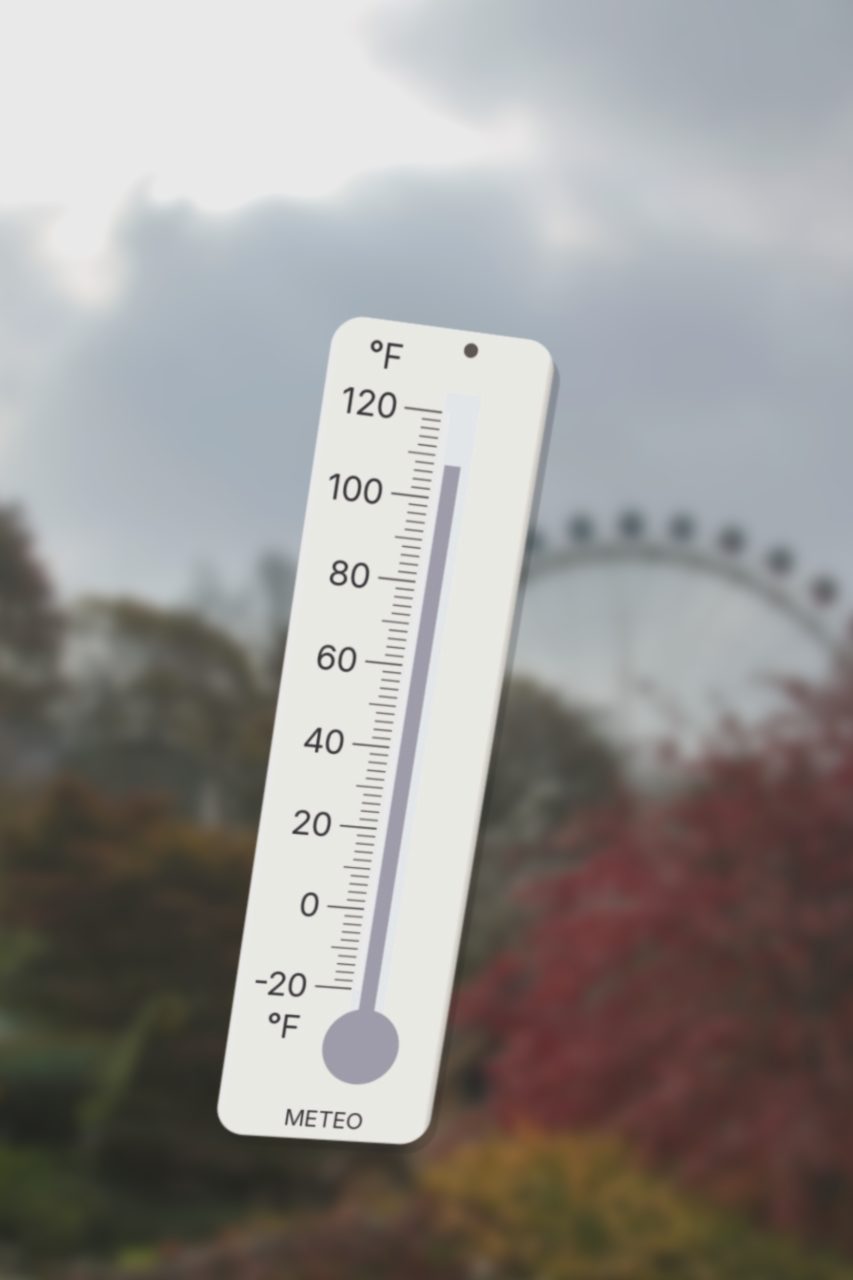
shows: value=108 unit=°F
